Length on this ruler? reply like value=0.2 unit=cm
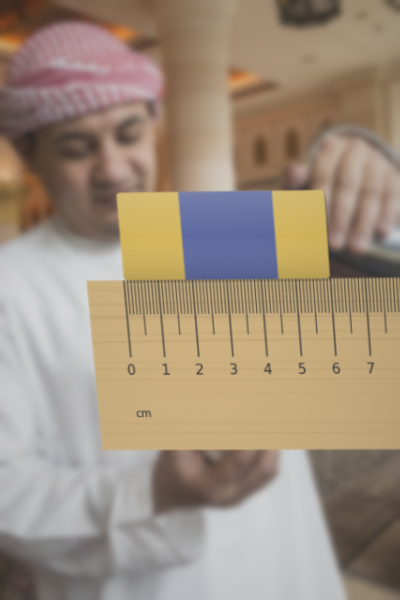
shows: value=6 unit=cm
